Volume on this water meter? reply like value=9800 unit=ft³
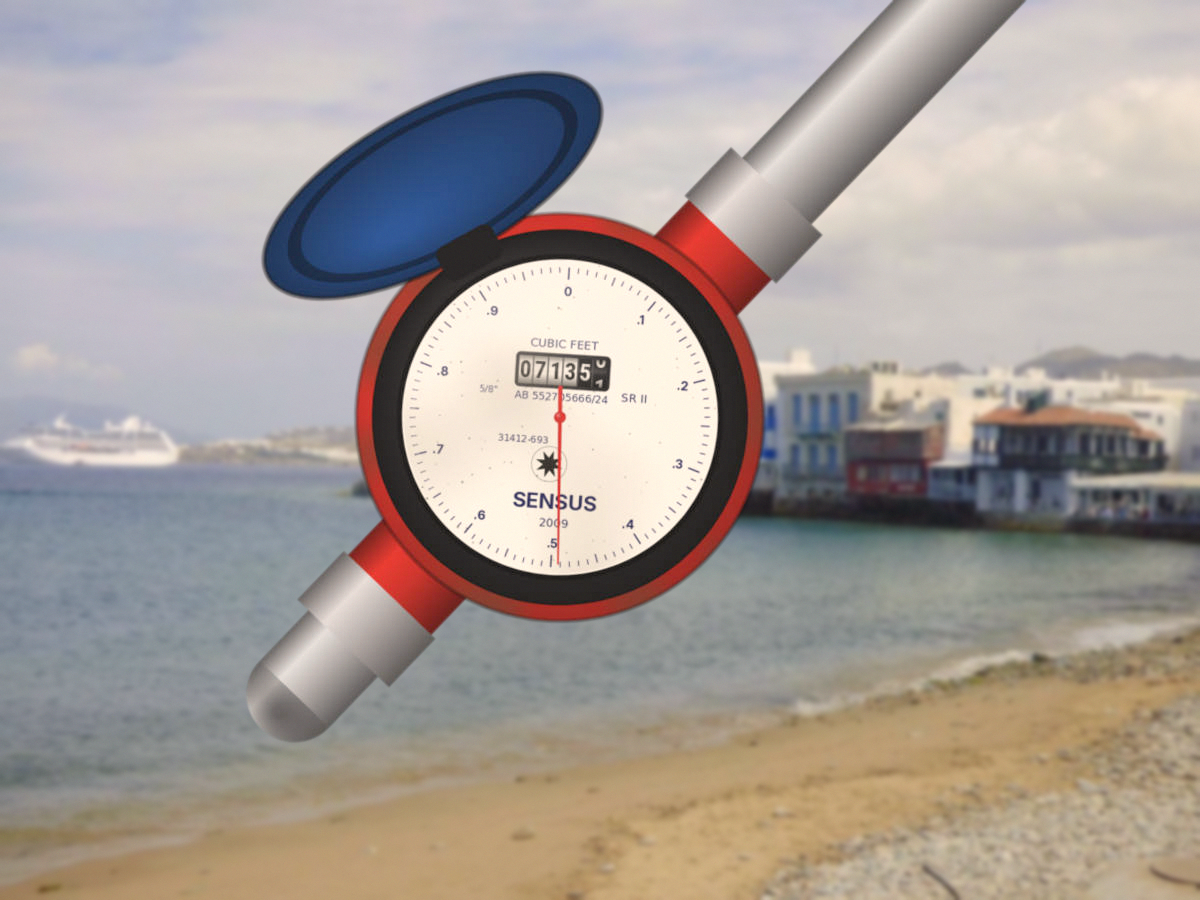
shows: value=71350.49 unit=ft³
